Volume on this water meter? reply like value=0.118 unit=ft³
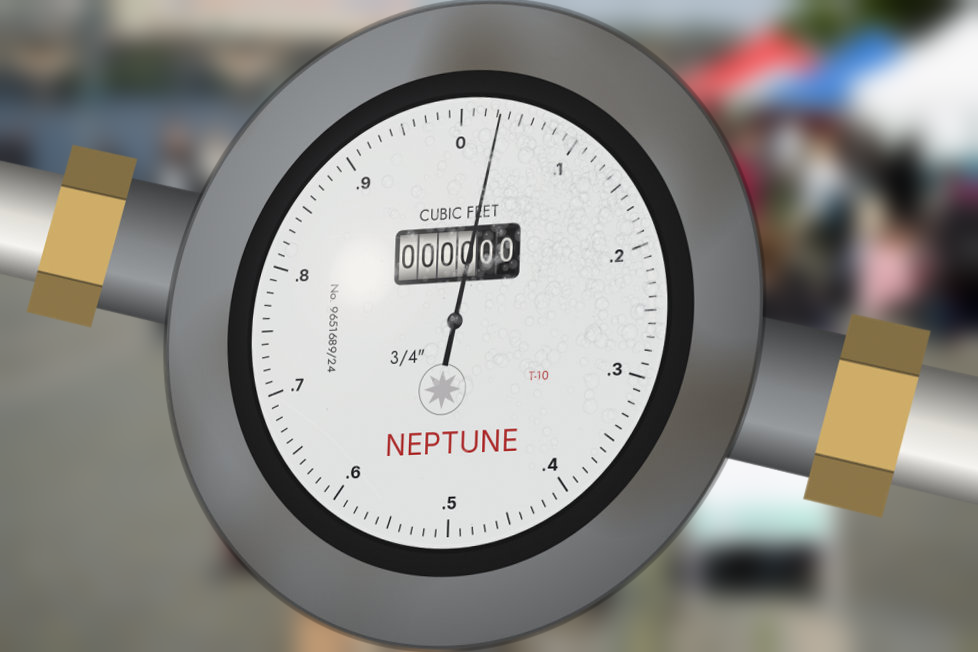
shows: value=0.03 unit=ft³
